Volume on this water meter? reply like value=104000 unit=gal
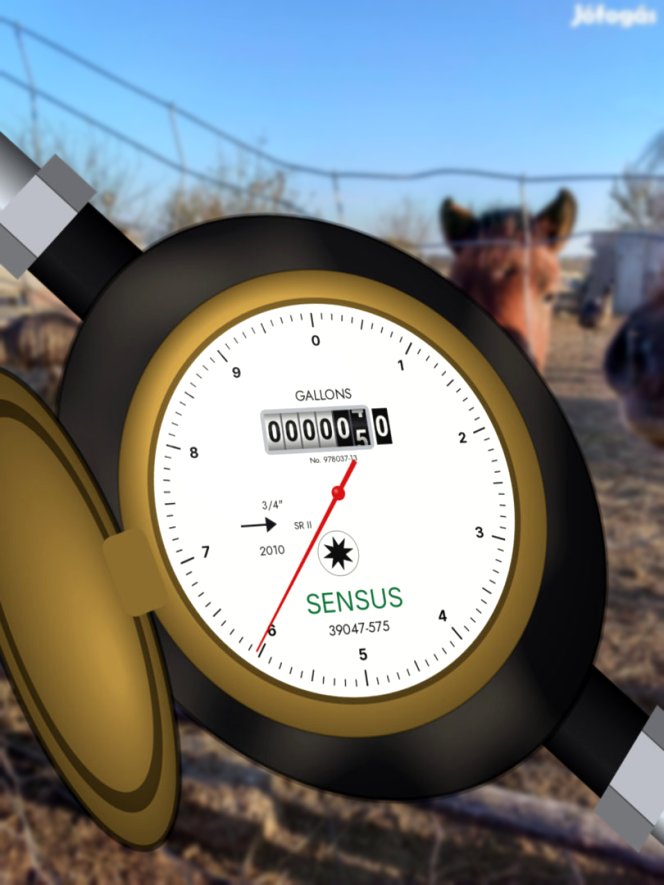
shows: value=46.0 unit=gal
